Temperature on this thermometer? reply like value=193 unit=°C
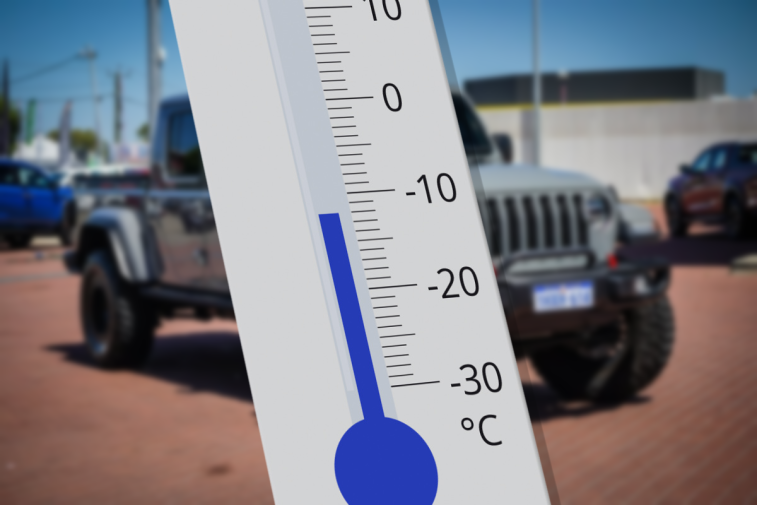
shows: value=-12 unit=°C
